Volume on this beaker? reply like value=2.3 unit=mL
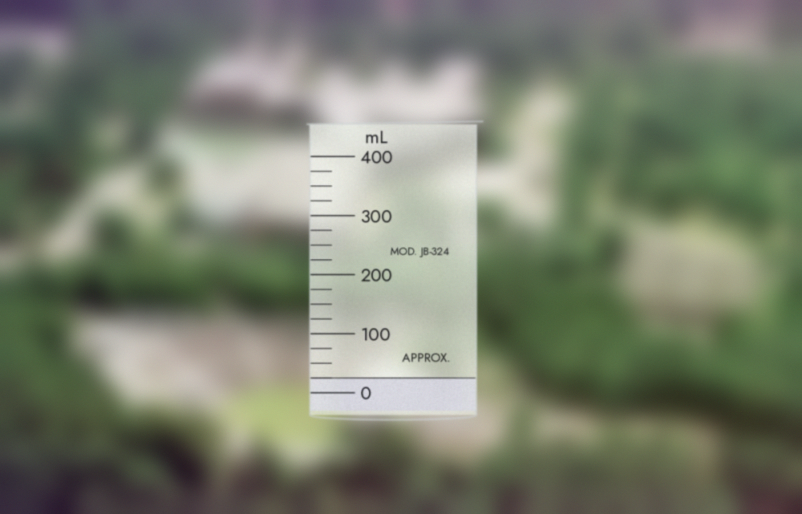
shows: value=25 unit=mL
